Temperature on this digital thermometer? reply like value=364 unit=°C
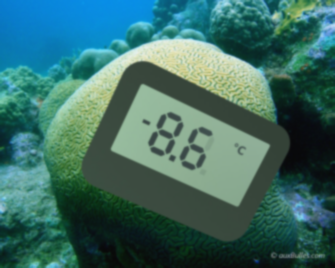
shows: value=-8.6 unit=°C
